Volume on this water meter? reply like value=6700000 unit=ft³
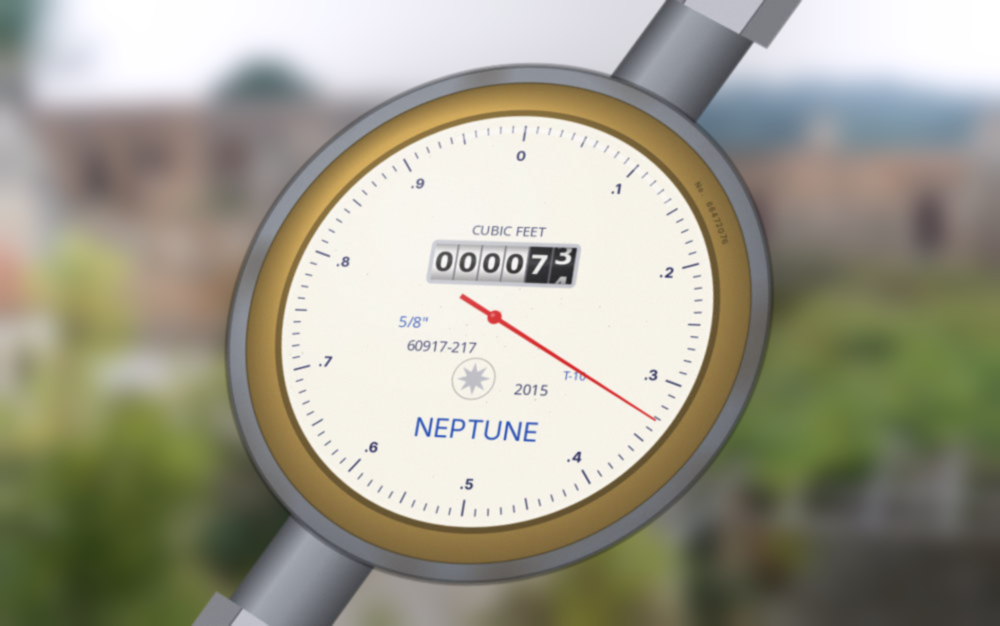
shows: value=73.33 unit=ft³
